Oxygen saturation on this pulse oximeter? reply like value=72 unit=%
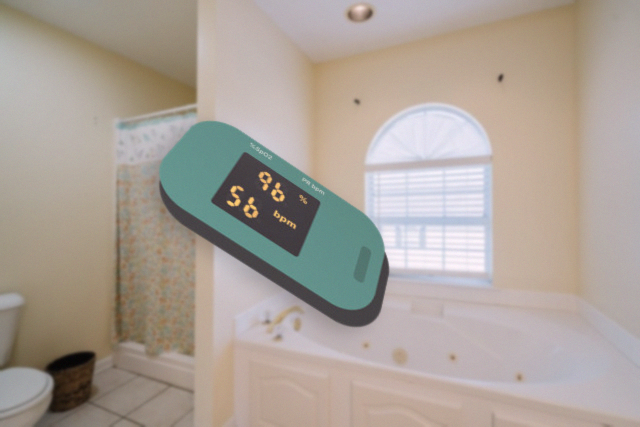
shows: value=96 unit=%
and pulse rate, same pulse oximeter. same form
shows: value=56 unit=bpm
